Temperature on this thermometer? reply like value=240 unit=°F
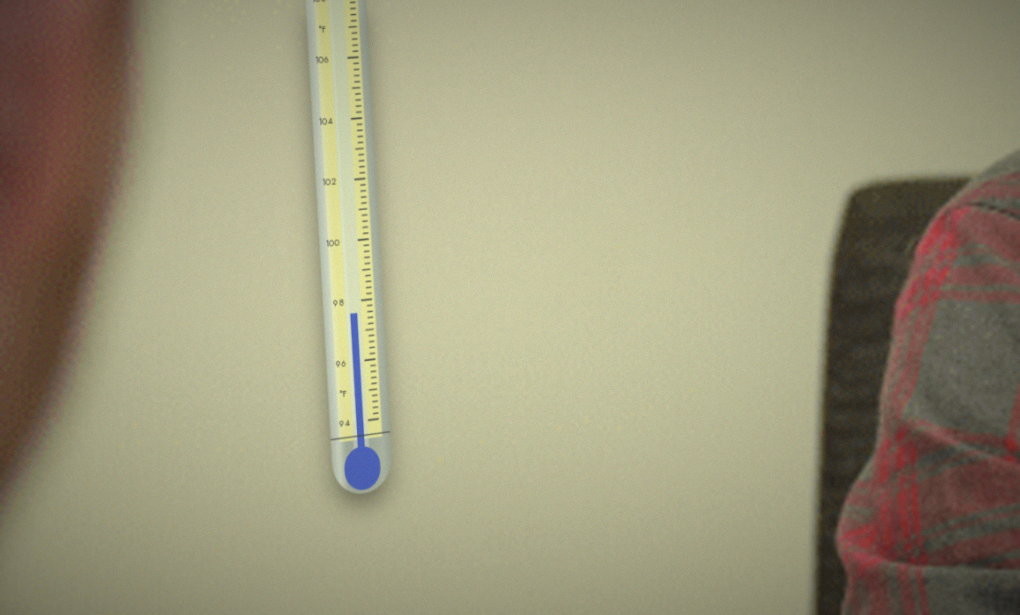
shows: value=97.6 unit=°F
